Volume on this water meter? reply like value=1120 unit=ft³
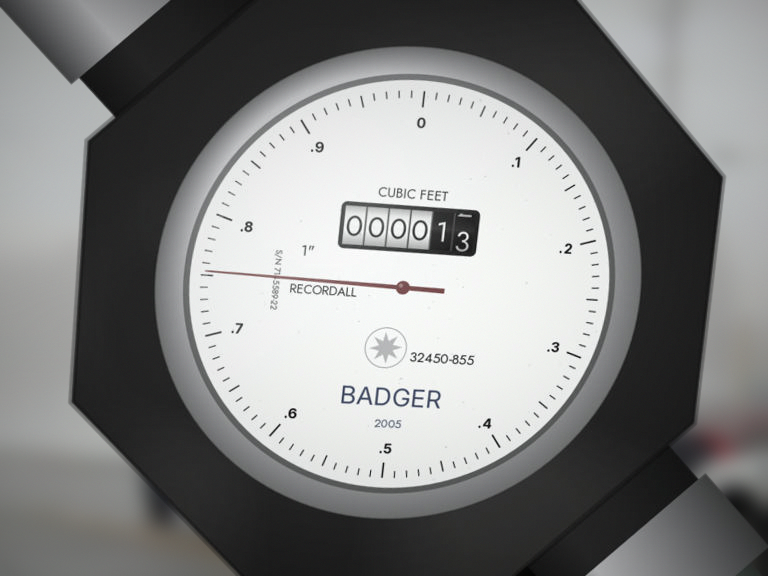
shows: value=12.75 unit=ft³
